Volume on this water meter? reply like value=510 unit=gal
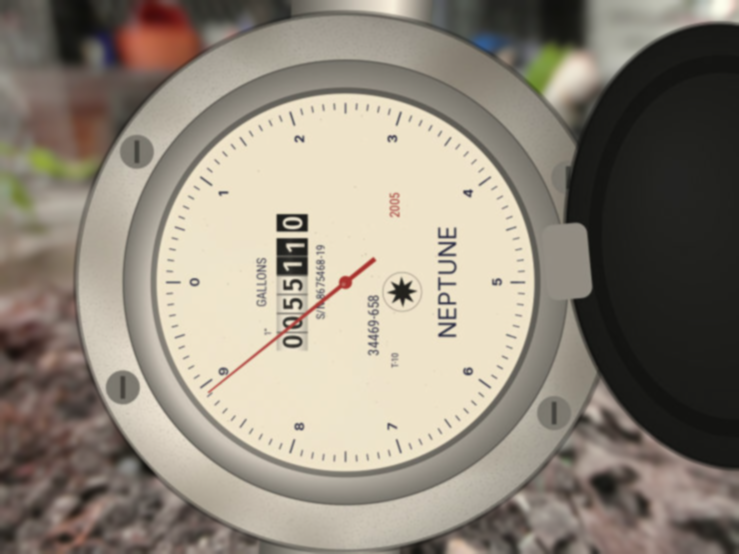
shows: value=55108.9 unit=gal
